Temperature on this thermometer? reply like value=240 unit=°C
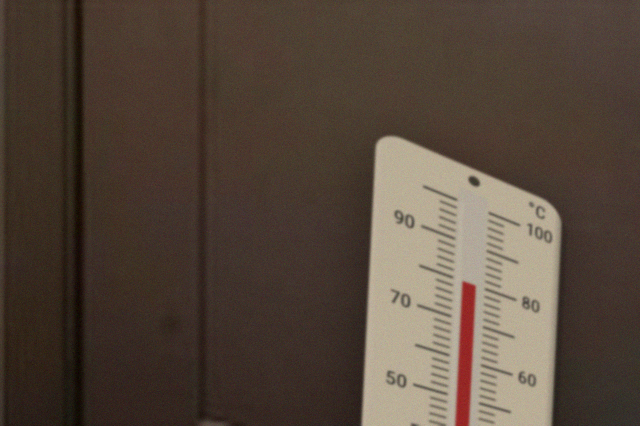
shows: value=80 unit=°C
